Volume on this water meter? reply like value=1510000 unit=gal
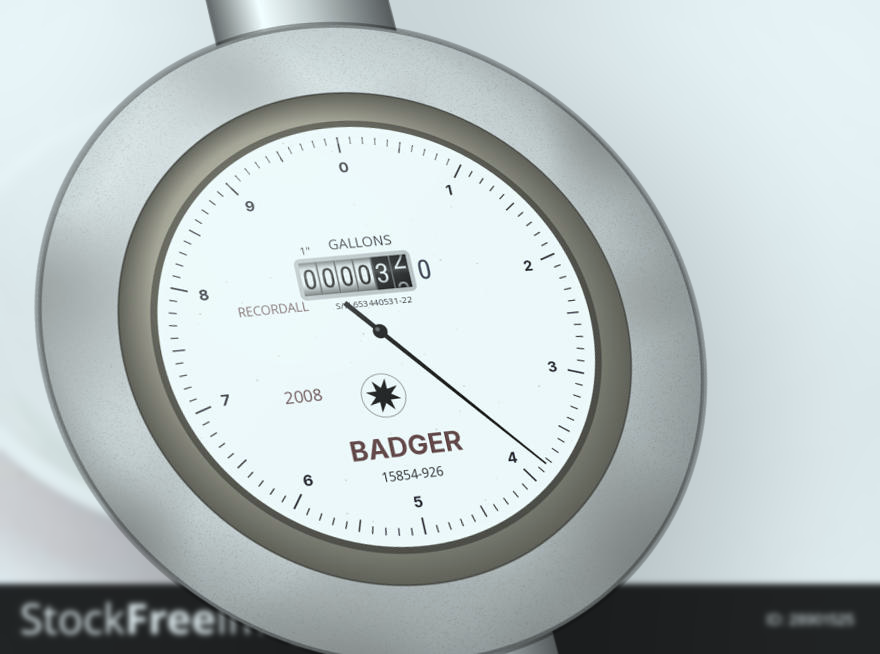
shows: value=323.8 unit=gal
